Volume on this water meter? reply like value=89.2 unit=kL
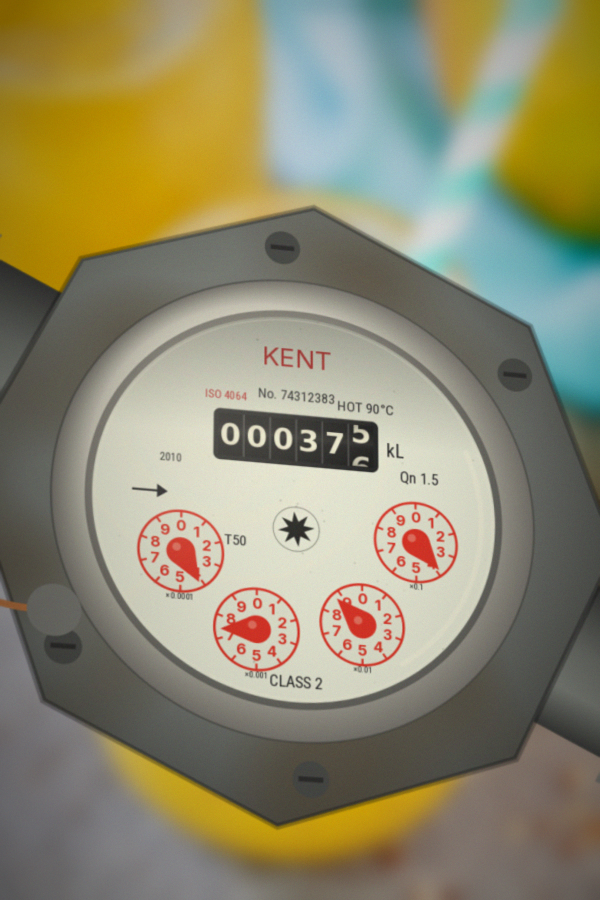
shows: value=375.3874 unit=kL
